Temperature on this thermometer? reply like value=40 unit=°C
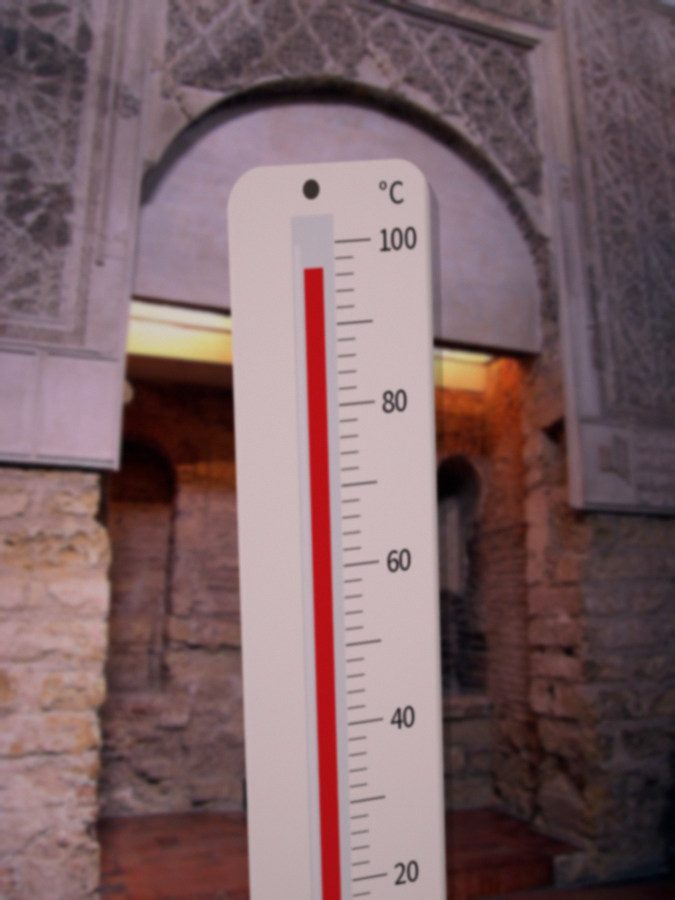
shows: value=97 unit=°C
